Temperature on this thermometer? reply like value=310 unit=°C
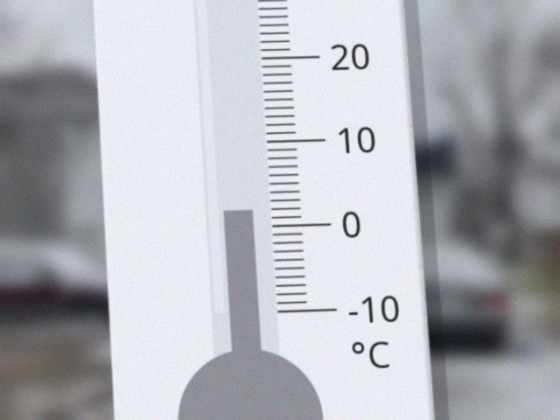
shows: value=2 unit=°C
